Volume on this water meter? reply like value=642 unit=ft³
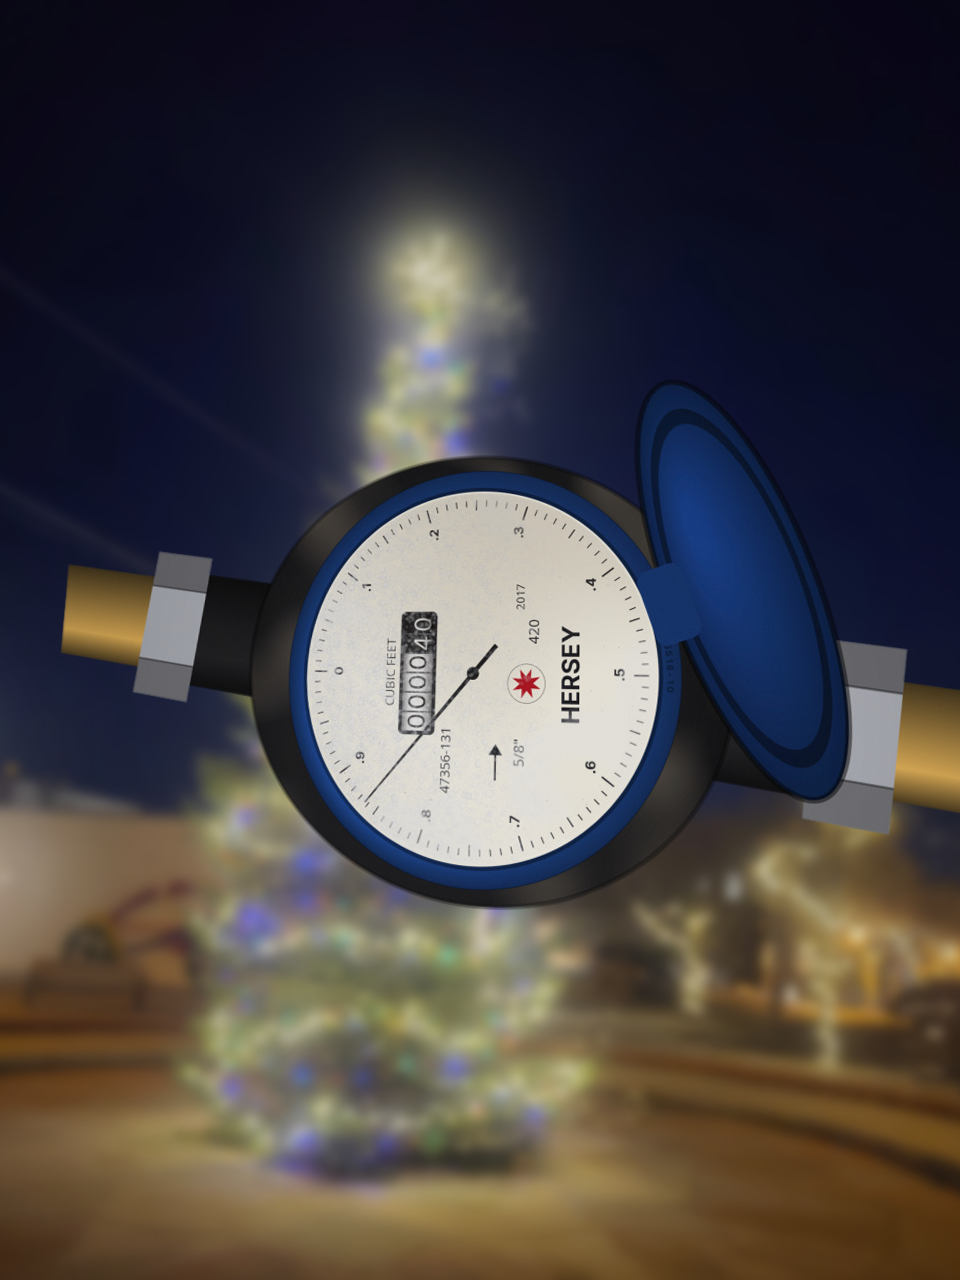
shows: value=39.86 unit=ft³
